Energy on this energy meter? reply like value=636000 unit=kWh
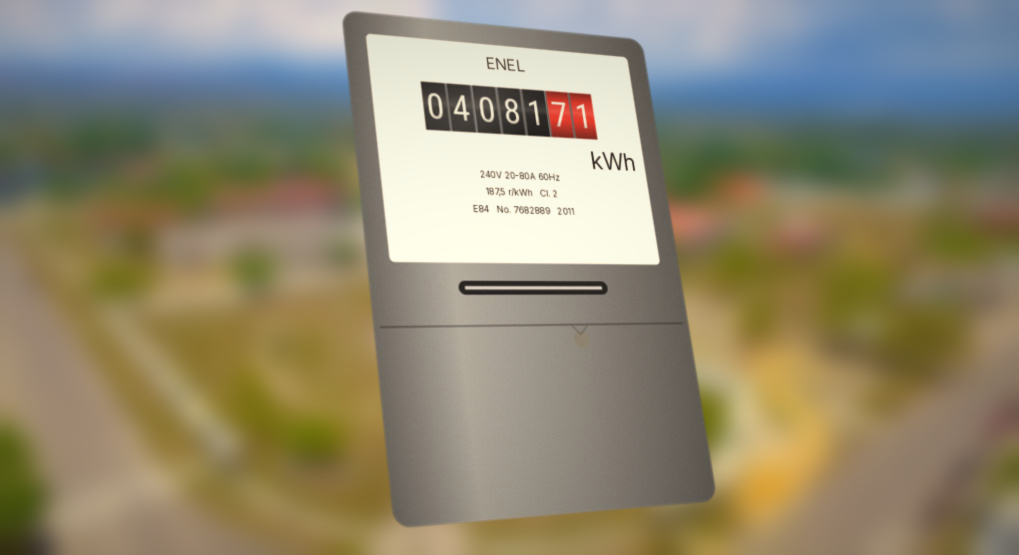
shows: value=4081.71 unit=kWh
